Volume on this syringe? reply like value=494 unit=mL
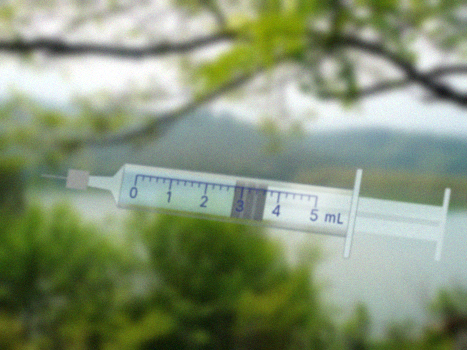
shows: value=2.8 unit=mL
